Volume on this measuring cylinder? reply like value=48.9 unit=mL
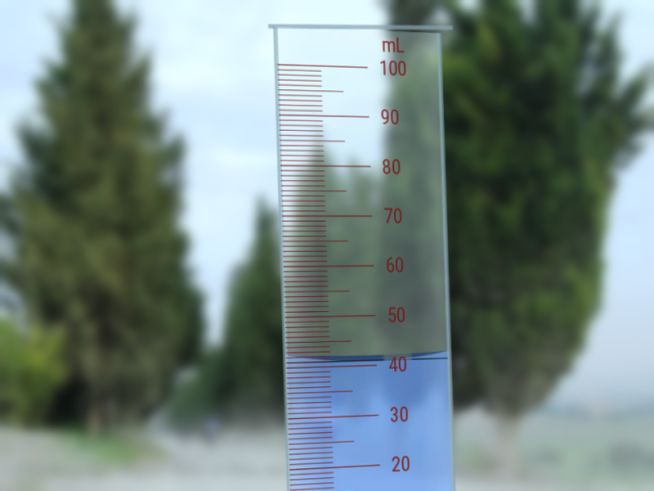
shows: value=41 unit=mL
